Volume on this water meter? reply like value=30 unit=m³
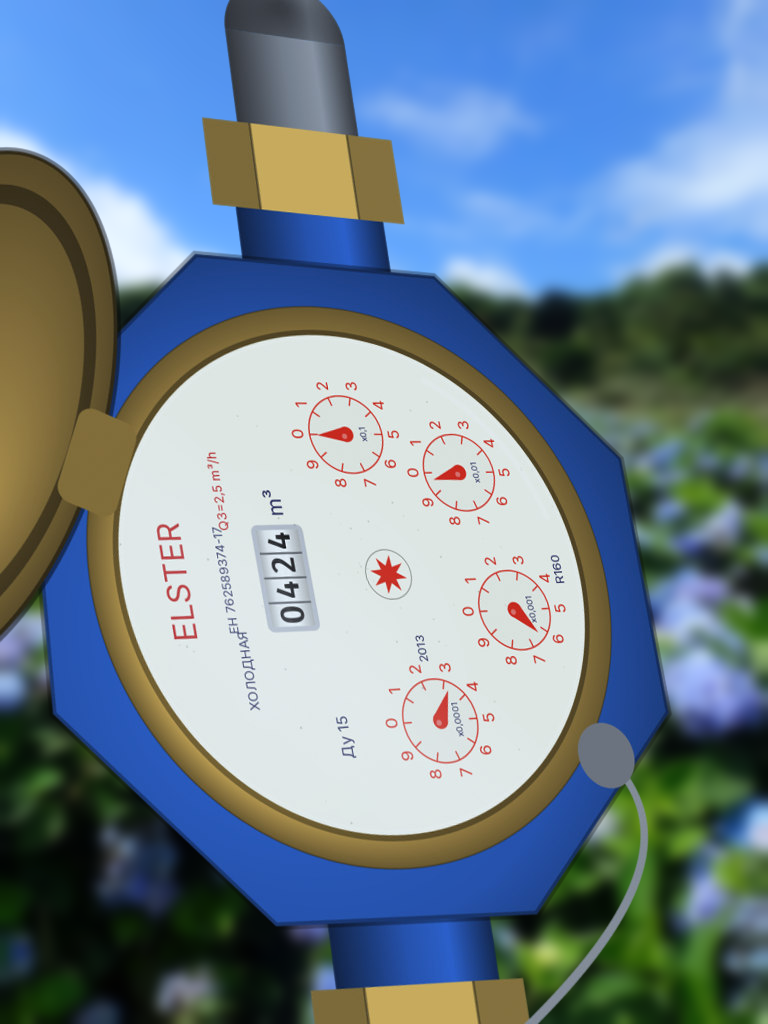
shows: value=423.9963 unit=m³
